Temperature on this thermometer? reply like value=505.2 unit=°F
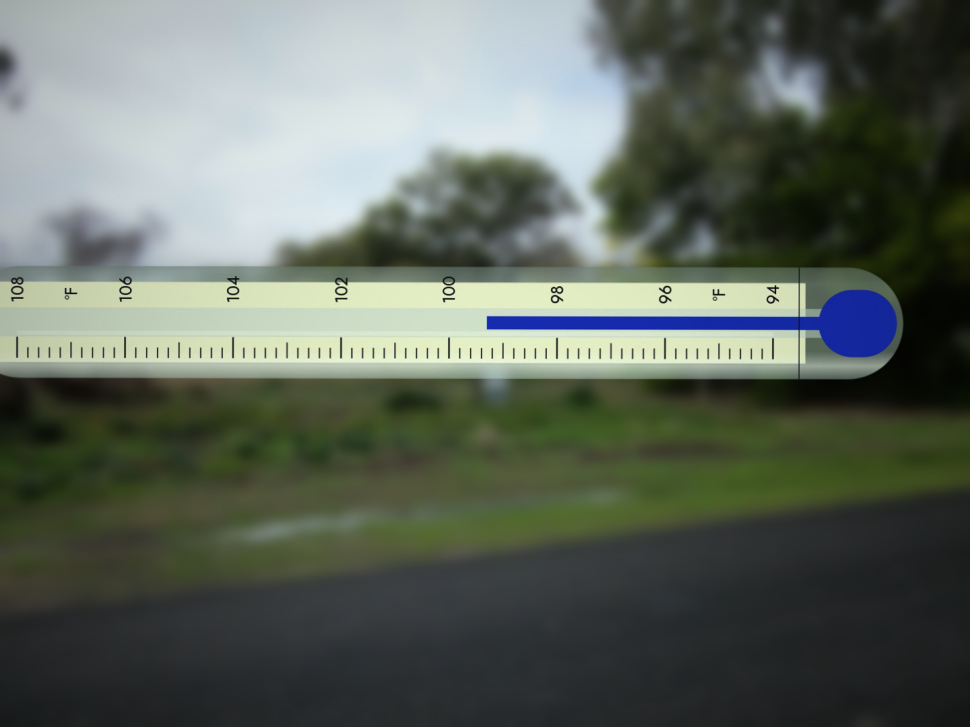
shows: value=99.3 unit=°F
